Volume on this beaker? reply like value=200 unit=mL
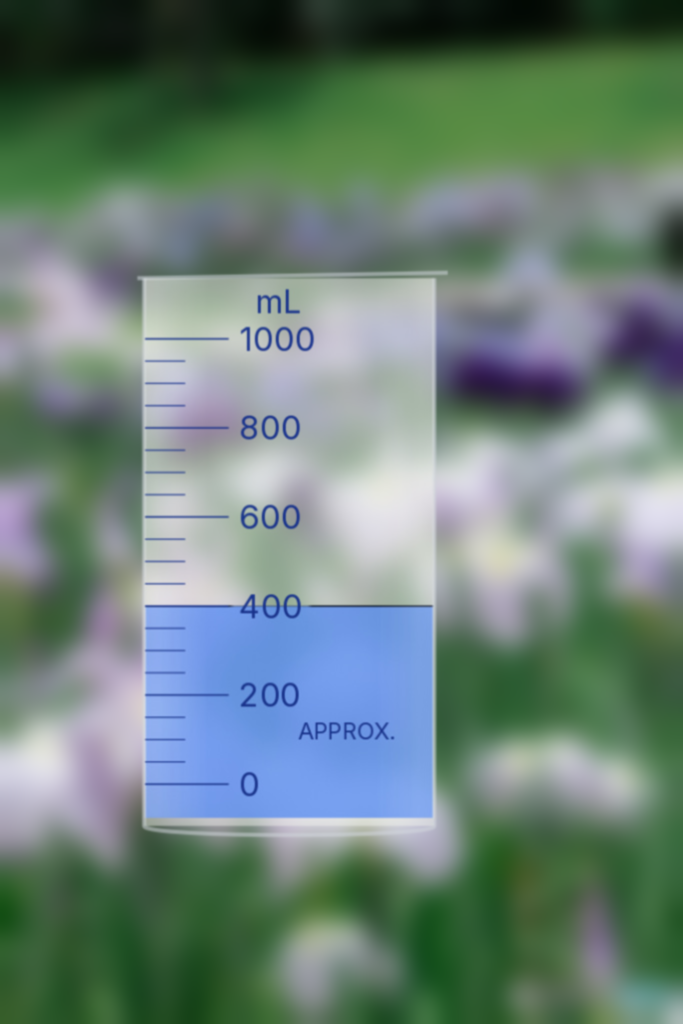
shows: value=400 unit=mL
